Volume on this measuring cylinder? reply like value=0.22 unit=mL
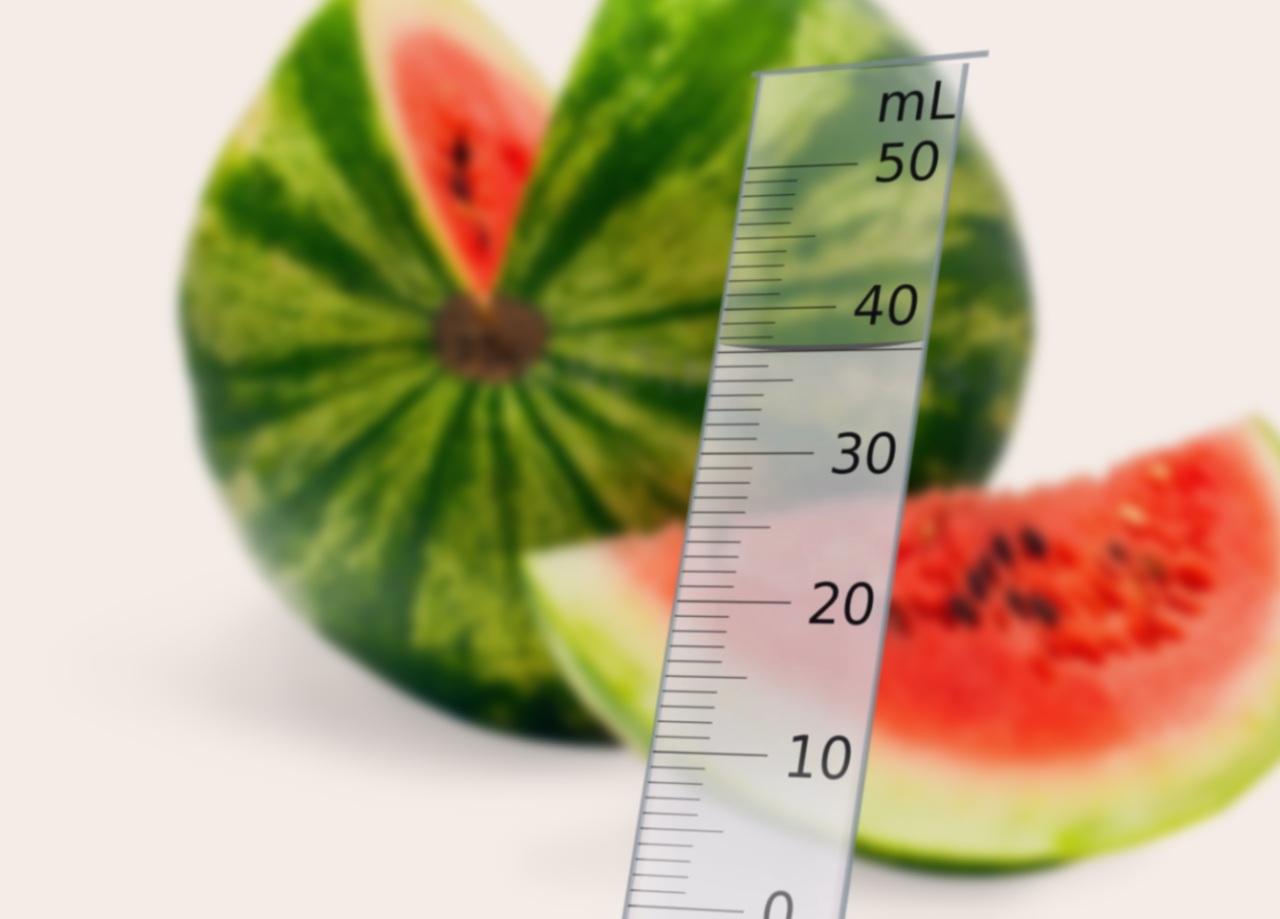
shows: value=37 unit=mL
